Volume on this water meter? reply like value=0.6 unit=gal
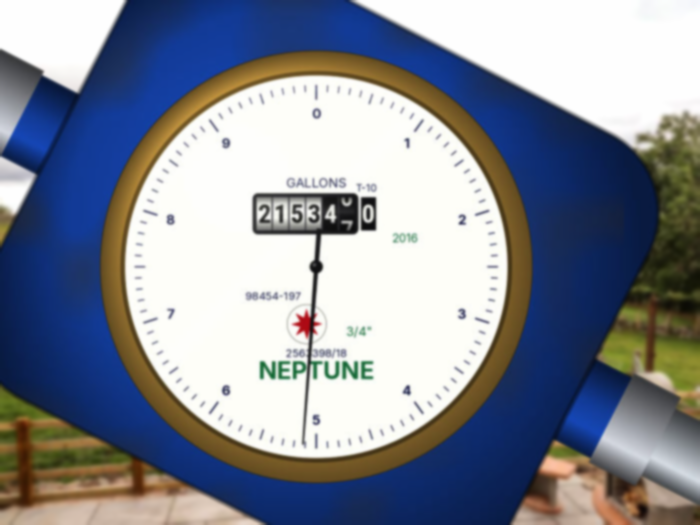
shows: value=2153465.1 unit=gal
